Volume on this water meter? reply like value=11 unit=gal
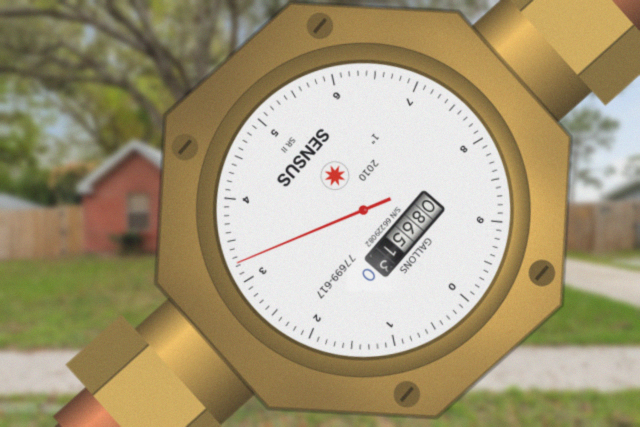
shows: value=865133.2 unit=gal
